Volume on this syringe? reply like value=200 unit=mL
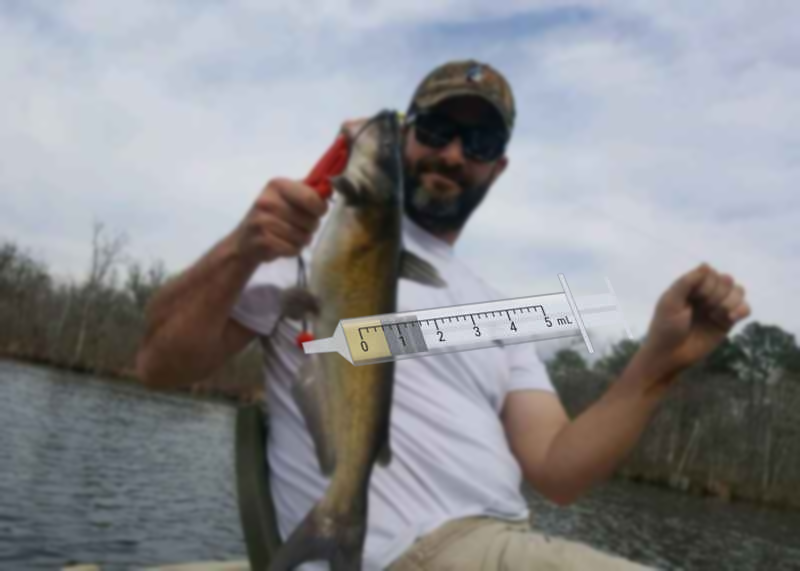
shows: value=0.6 unit=mL
